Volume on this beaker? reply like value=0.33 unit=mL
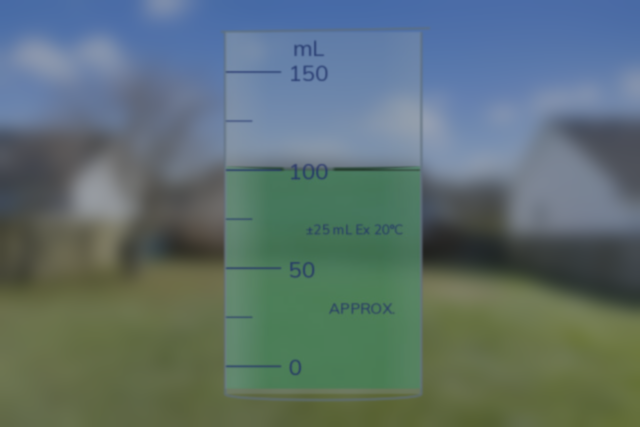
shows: value=100 unit=mL
